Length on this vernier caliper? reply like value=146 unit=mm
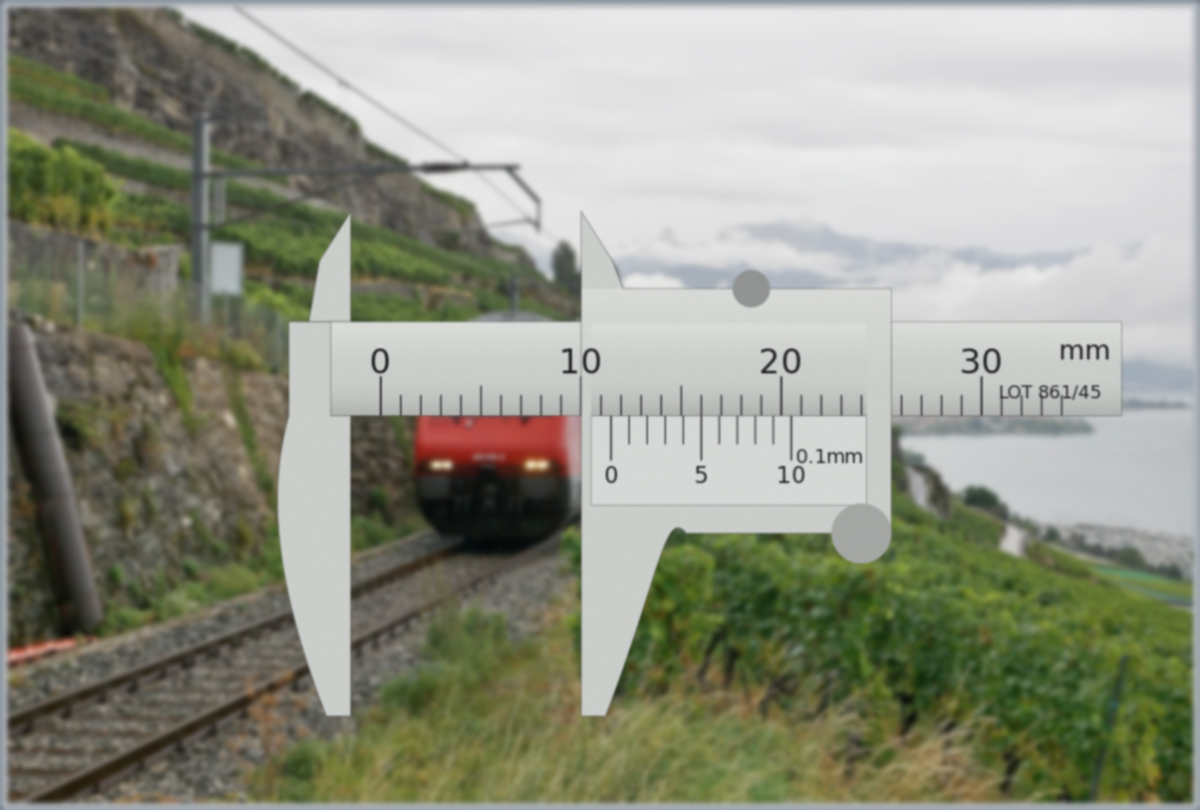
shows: value=11.5 unit=mm
